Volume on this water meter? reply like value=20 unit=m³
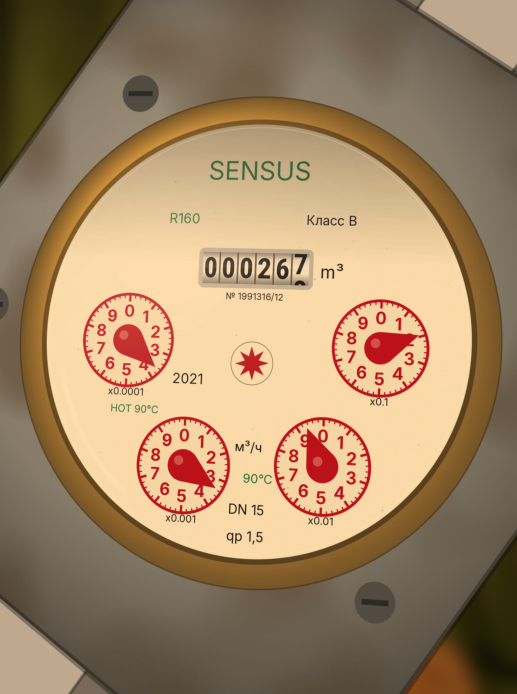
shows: value=267.1933 unit=m³
